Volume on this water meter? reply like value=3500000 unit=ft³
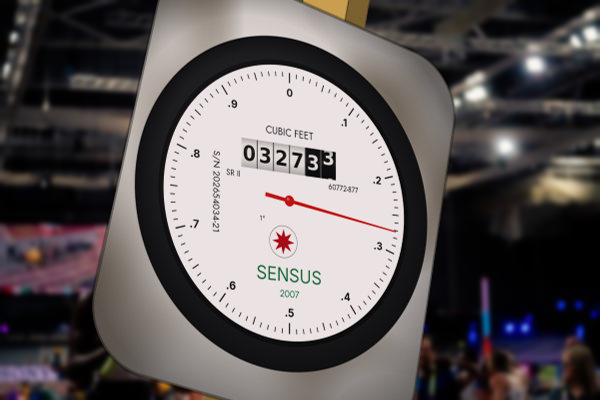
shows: value=32733.27 unit=ft³
